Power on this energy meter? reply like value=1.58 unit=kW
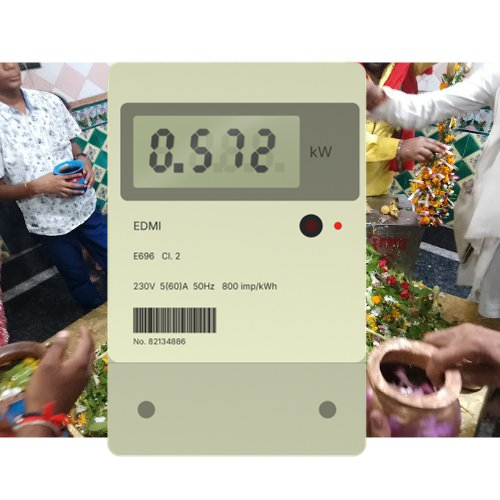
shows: value=0.572 unit=kW
